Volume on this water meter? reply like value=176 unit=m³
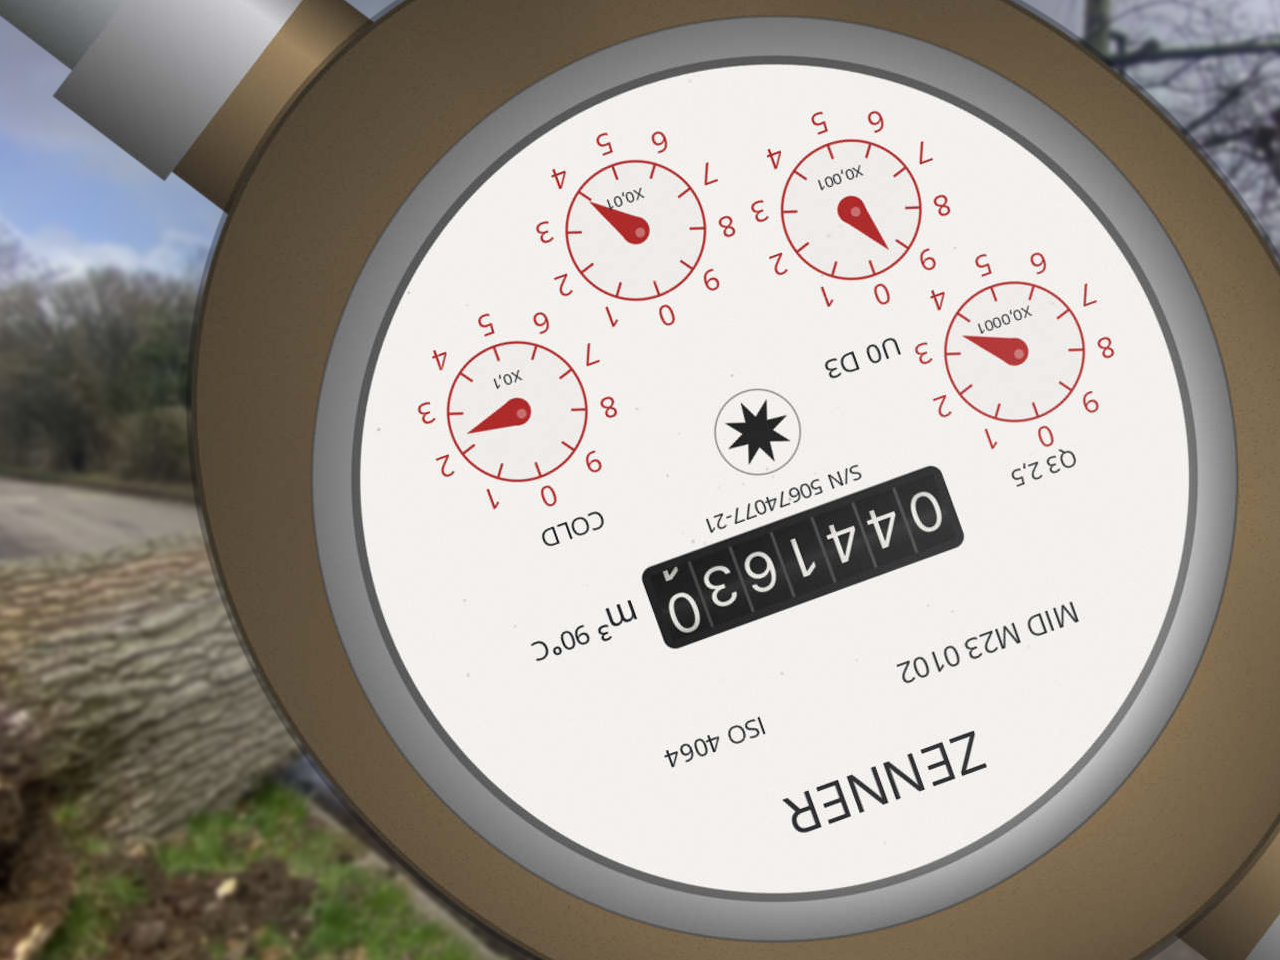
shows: value=441630.2393 unit=m³
